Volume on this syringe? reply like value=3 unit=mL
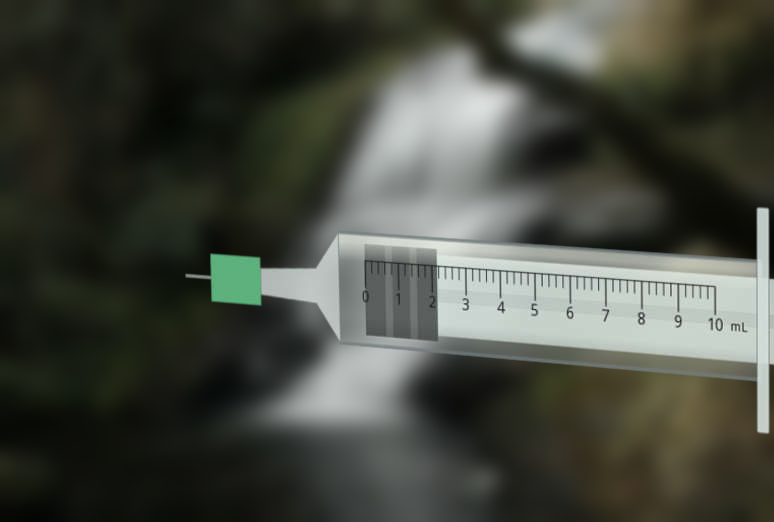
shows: value=0 unit=mL
